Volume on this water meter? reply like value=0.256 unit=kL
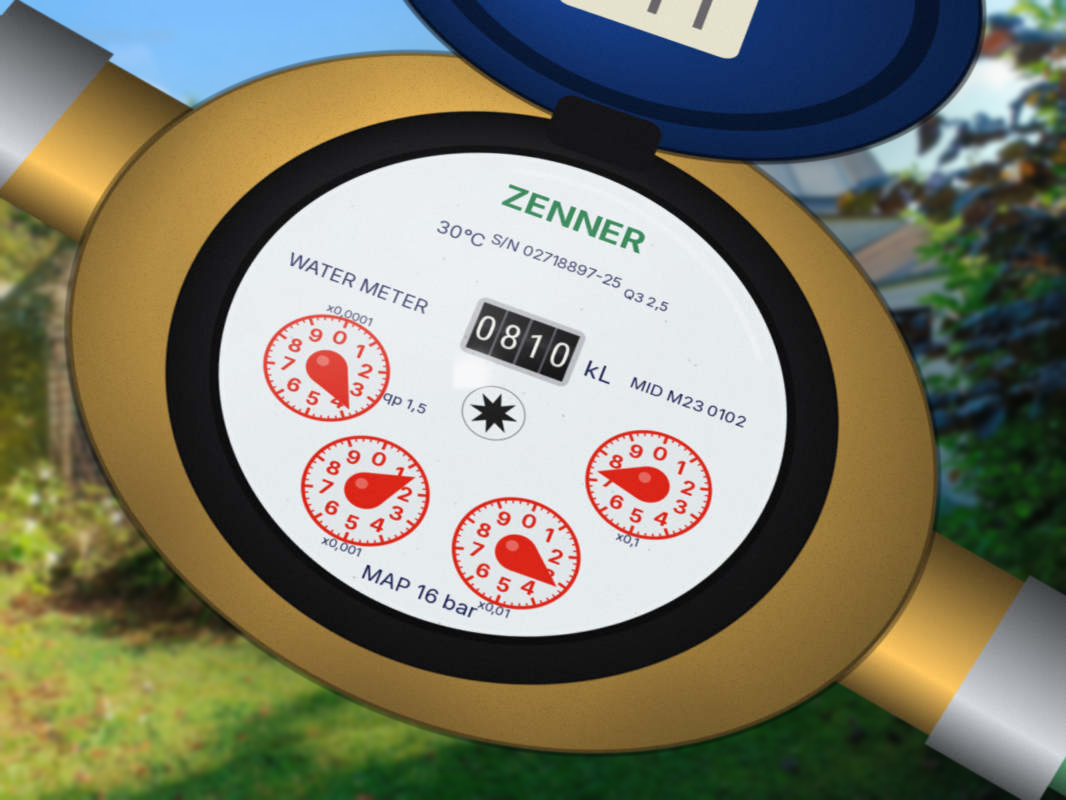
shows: value=810.7313 unit=kL
